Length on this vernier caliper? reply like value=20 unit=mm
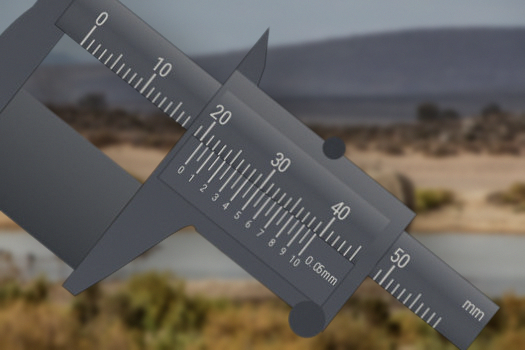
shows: value=20.4 unit=mm
